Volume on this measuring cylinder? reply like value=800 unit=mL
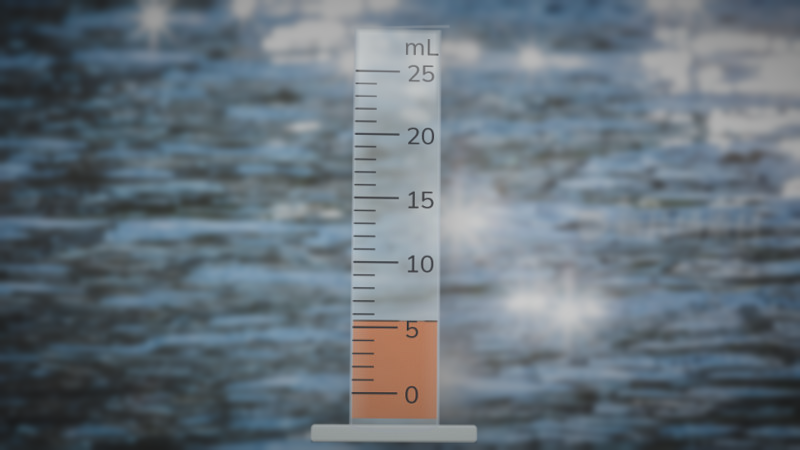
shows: value=5.5 unit=mL
